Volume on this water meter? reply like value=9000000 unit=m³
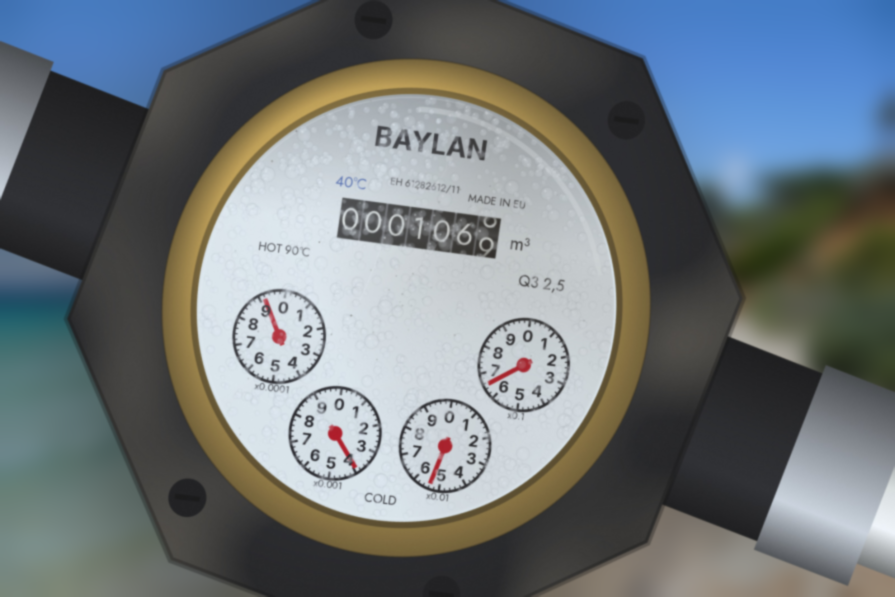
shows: value=1068.6539 unit=m³
